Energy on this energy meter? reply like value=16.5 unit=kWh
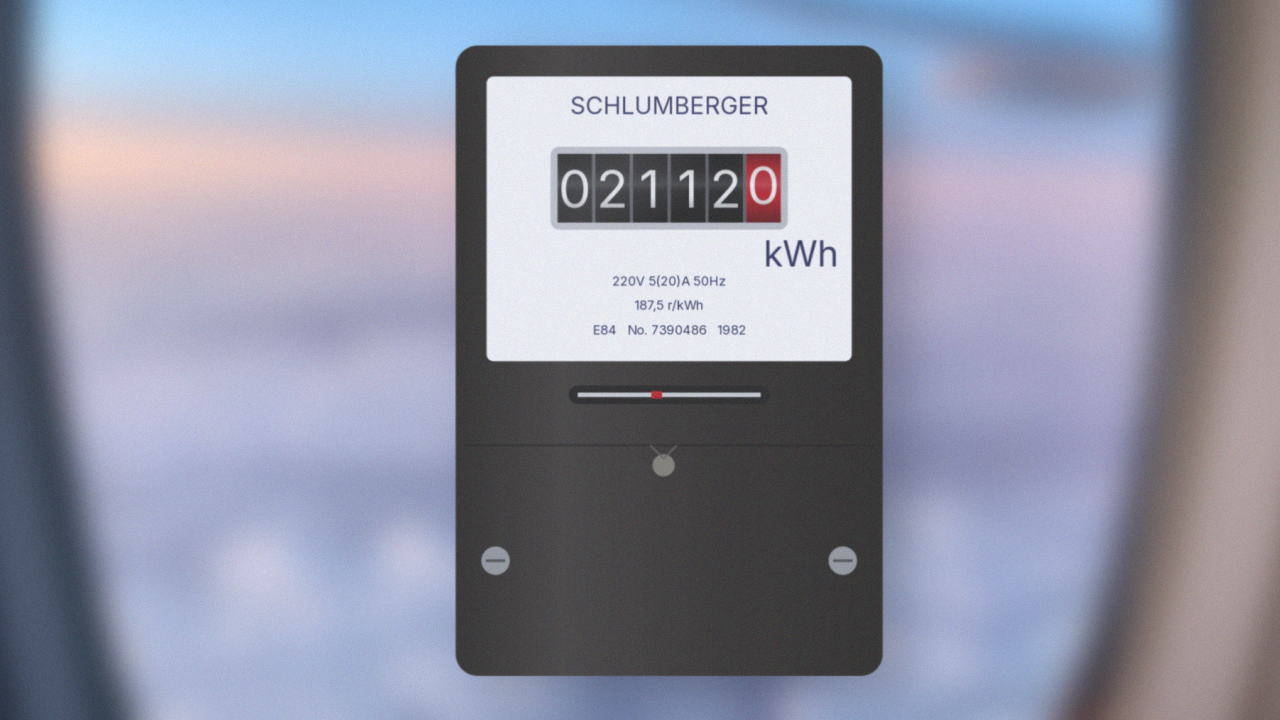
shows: value=2112.0 unit=kWh
